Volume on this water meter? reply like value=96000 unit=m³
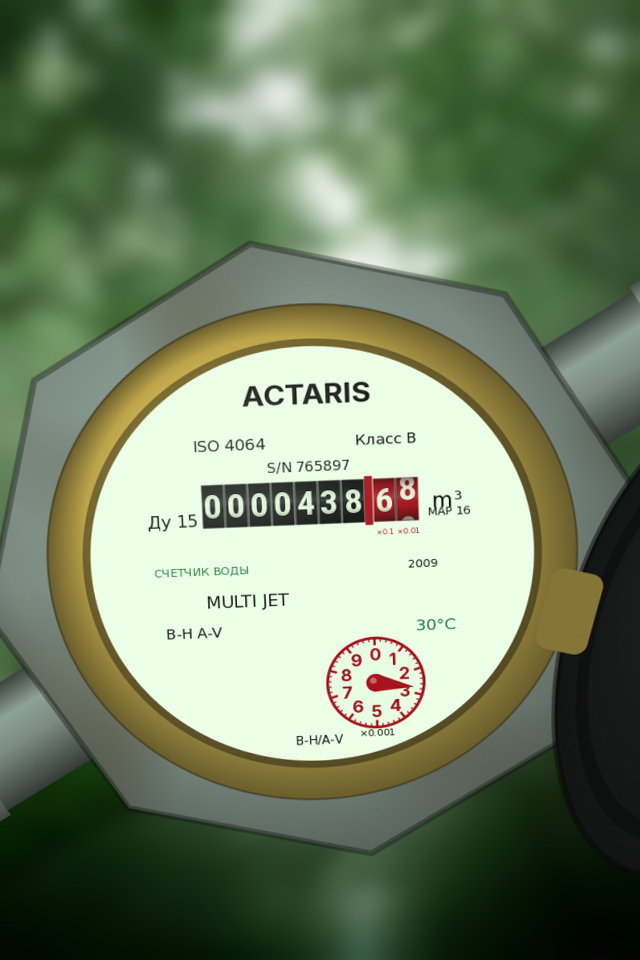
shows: value=438.682 unit=m³
